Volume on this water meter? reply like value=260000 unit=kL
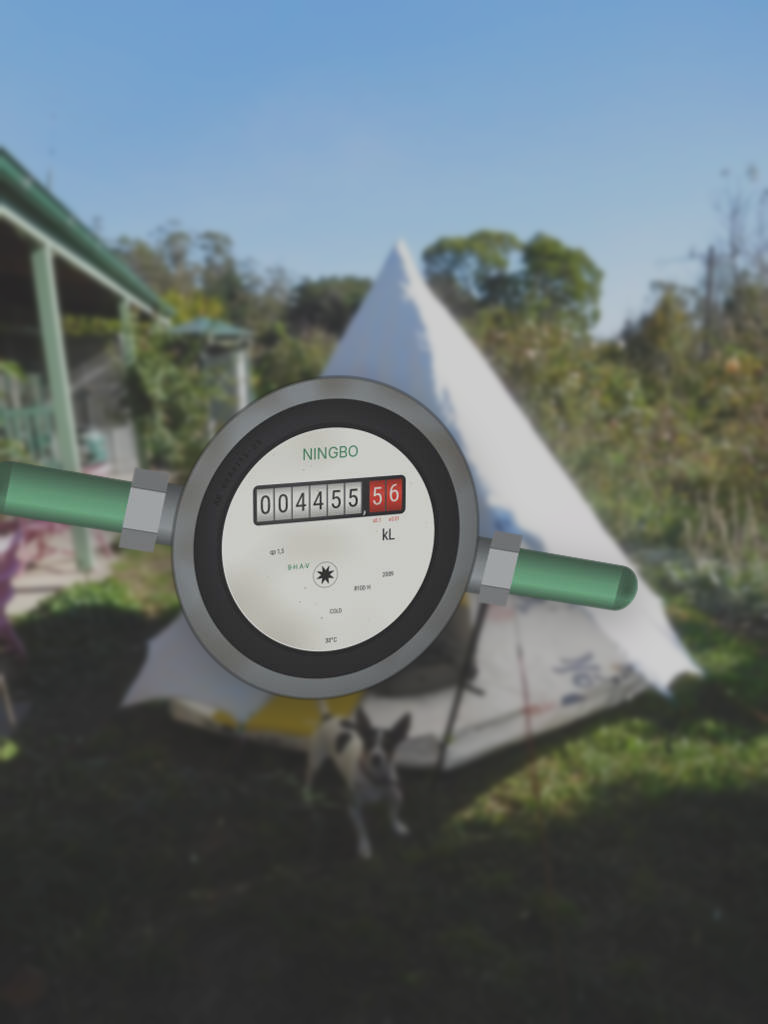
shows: value=4455.56 unit=kL
